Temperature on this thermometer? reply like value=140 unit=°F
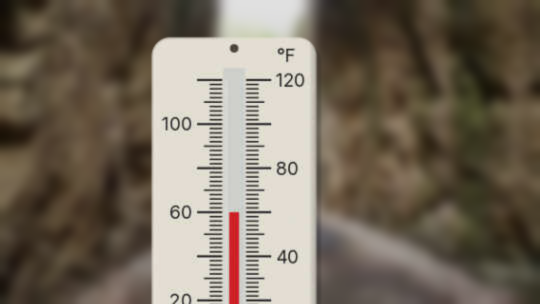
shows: value=60 unit=°F
